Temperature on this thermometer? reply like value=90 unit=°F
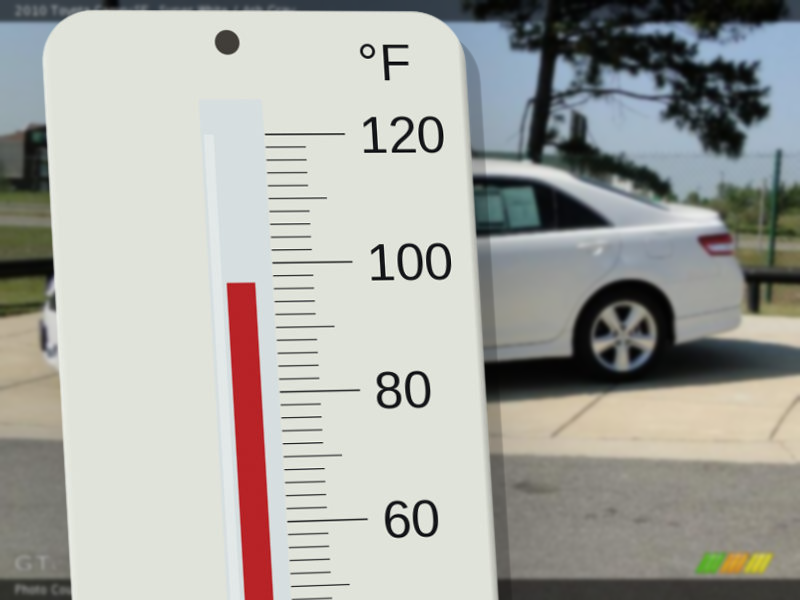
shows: value=97 unit=°F
